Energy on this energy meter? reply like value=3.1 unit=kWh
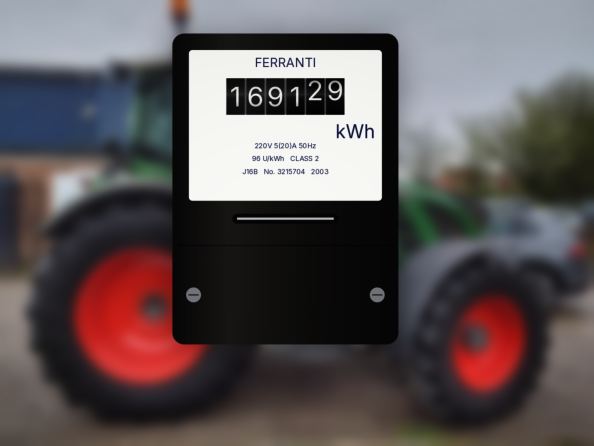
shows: value=169129 unit=kWh
